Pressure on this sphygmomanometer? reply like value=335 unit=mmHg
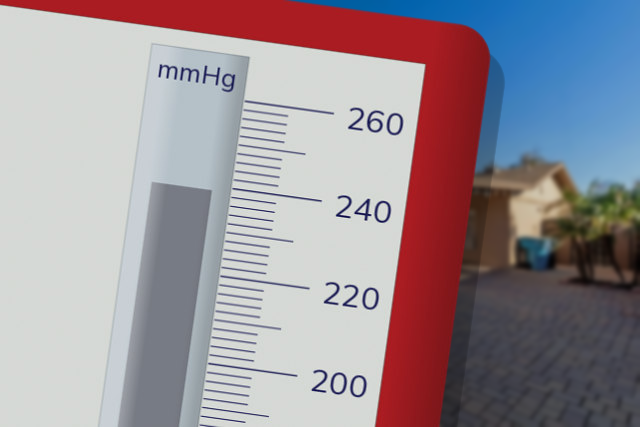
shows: value=239 unit=mmHg
